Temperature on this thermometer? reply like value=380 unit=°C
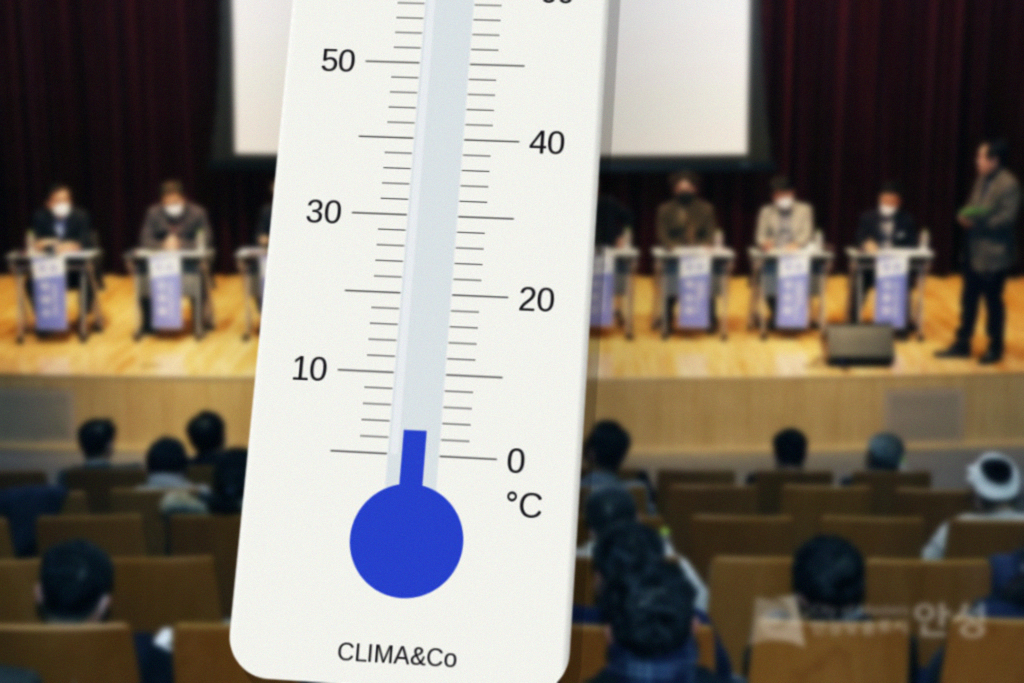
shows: value=3 unit=°C
